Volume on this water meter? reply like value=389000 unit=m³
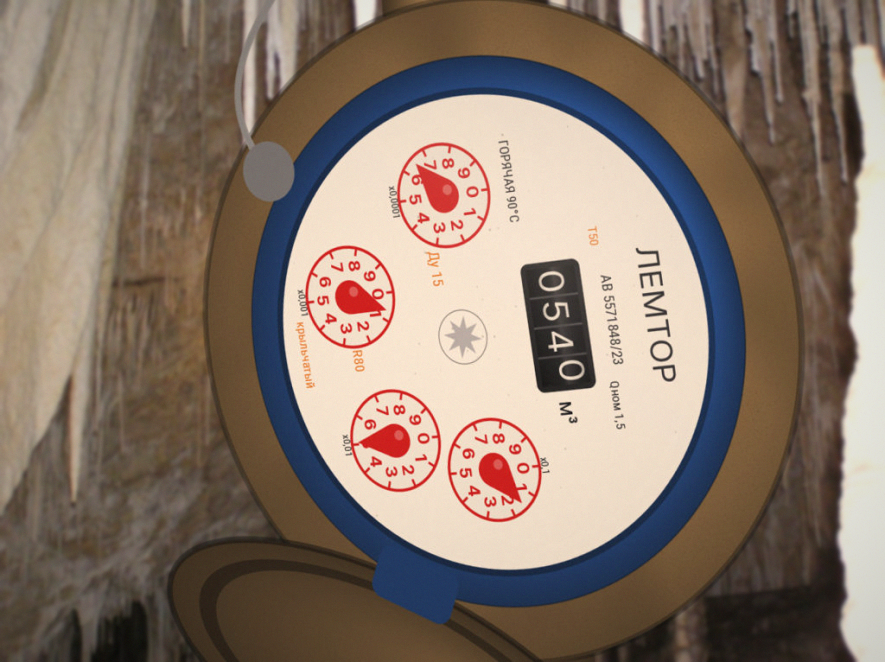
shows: value=540.1506 unit=m³
